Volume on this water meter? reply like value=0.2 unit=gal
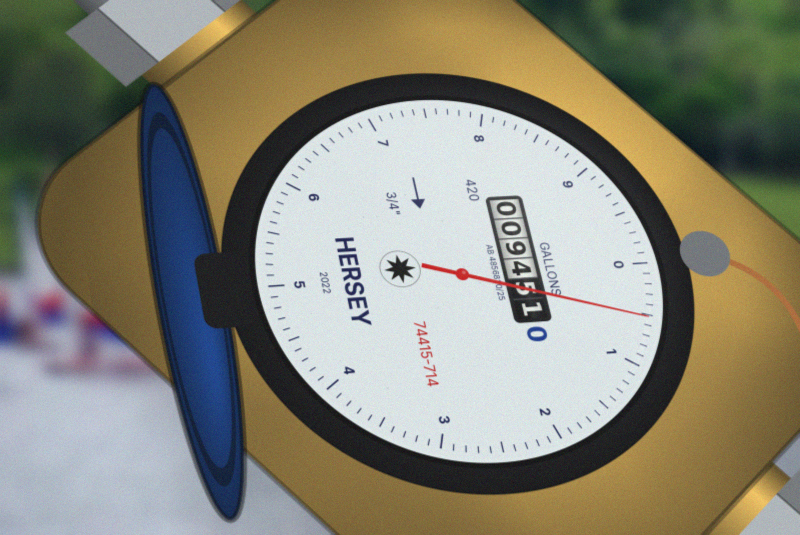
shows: value=94510.5 unit=gal
